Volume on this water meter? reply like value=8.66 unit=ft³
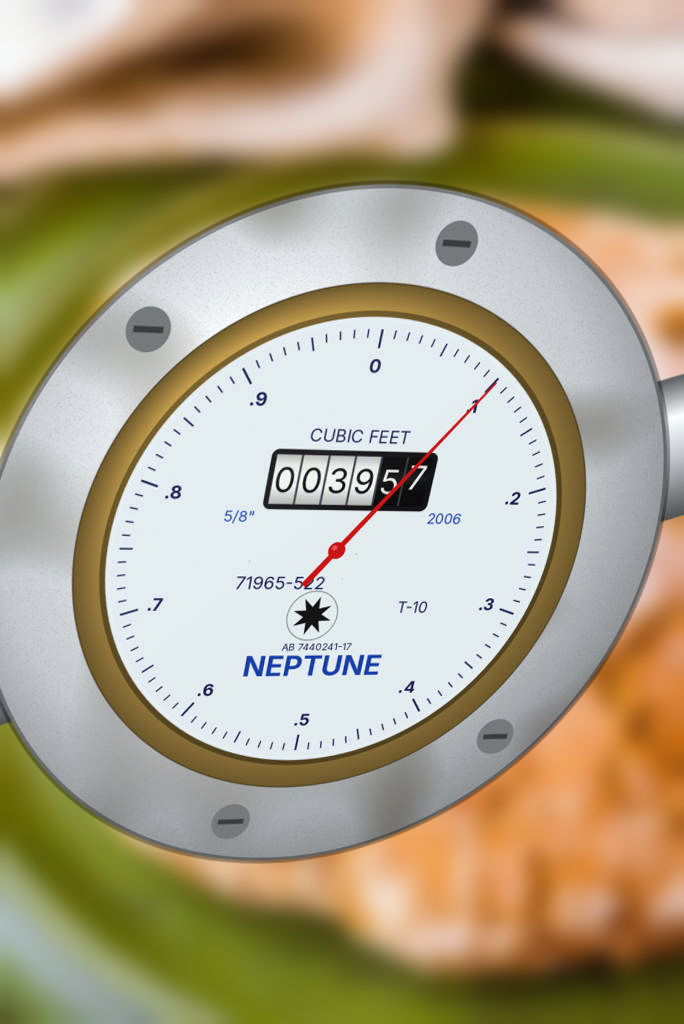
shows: value=3957.10 unit=ft³
